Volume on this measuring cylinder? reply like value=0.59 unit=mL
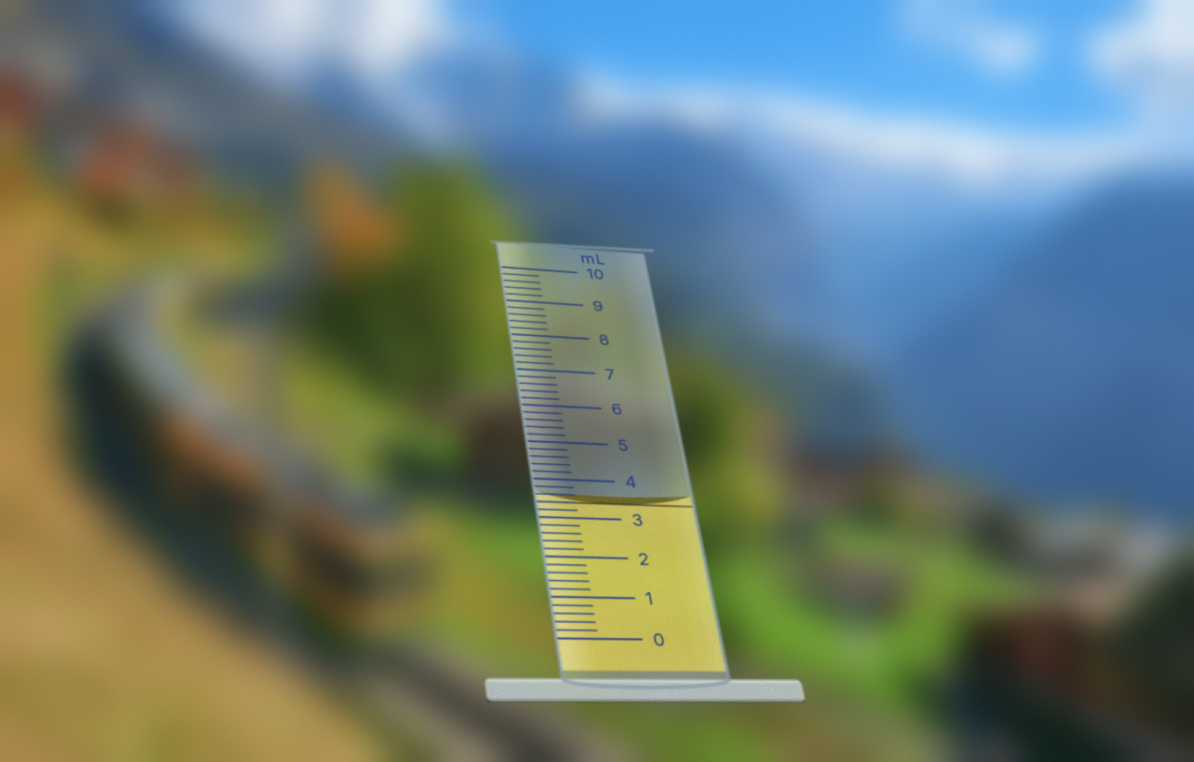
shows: value=3.4 unit=mL
